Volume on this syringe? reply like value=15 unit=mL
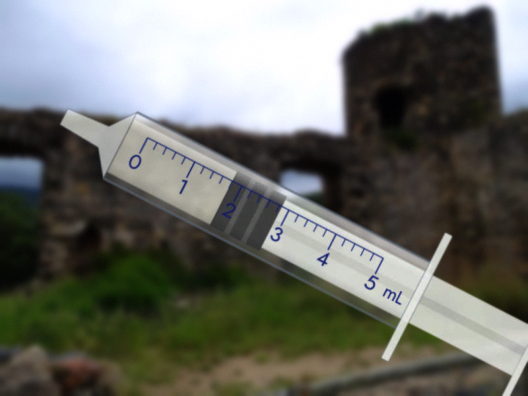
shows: value=1.8 unit=mL
